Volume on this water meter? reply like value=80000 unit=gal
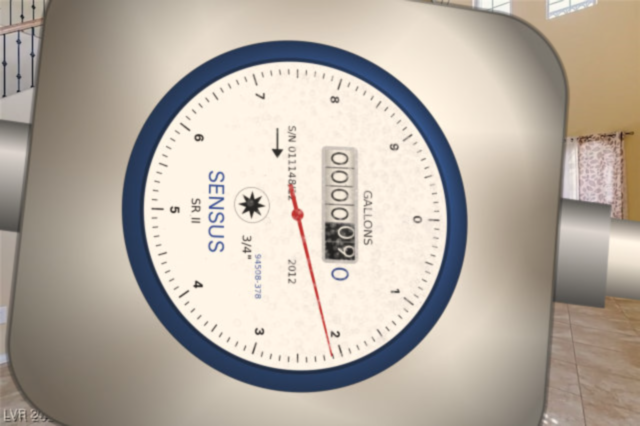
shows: value=92.1 unit=gal
